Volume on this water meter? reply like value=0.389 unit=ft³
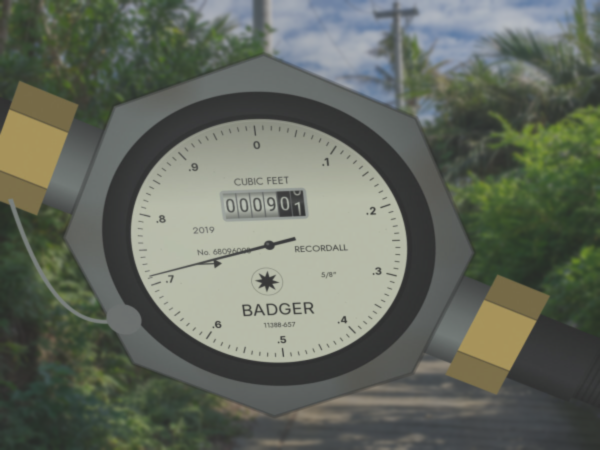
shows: value=900.71 unit=ft³
